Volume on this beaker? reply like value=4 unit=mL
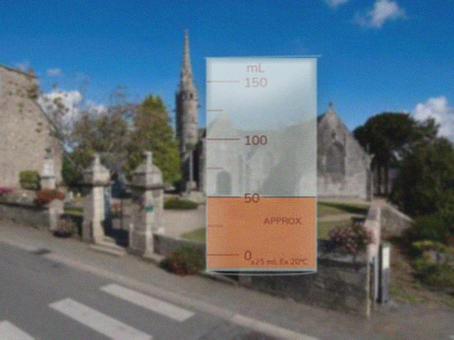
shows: value=50 unit=mL
